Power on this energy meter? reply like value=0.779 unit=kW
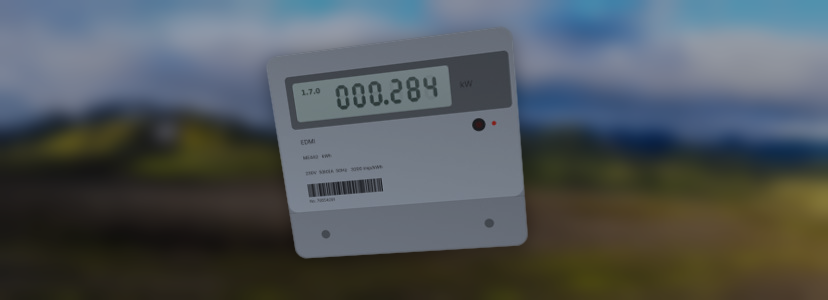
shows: value=0.284 unit=kW
